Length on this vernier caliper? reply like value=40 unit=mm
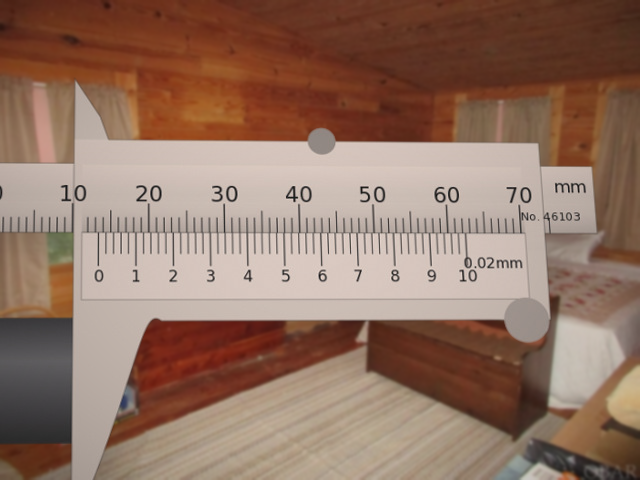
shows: value=13.4 unit=mm
